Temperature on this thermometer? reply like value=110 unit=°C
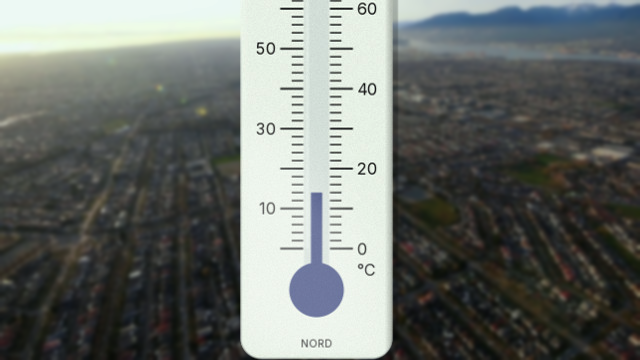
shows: value=14 unit=°C
